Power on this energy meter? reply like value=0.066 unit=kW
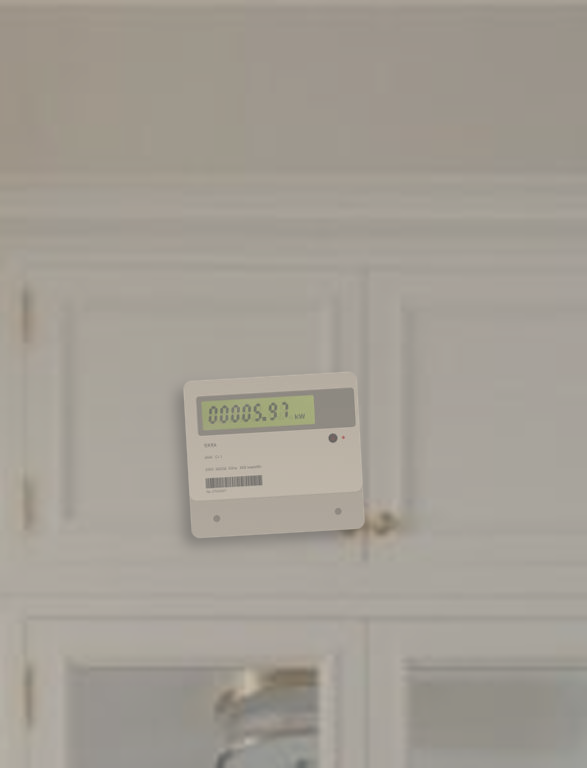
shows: value=5.97 unit=kW
